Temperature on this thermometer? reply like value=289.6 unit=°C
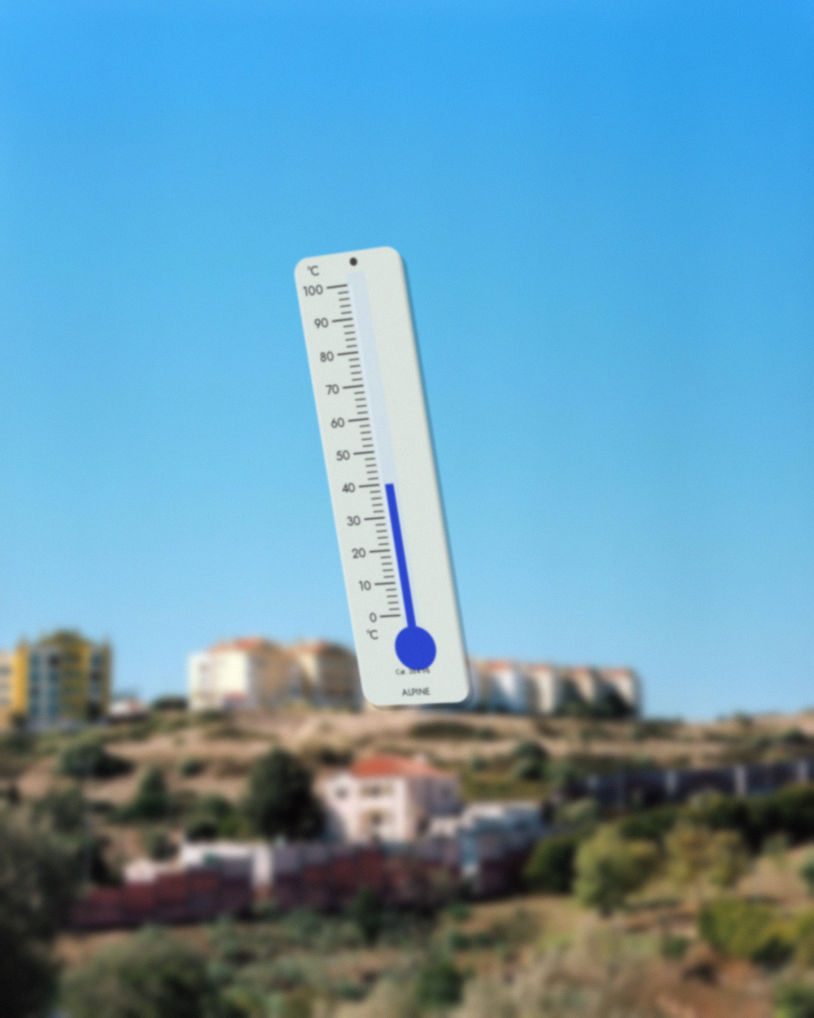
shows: value=40 unit=°C
